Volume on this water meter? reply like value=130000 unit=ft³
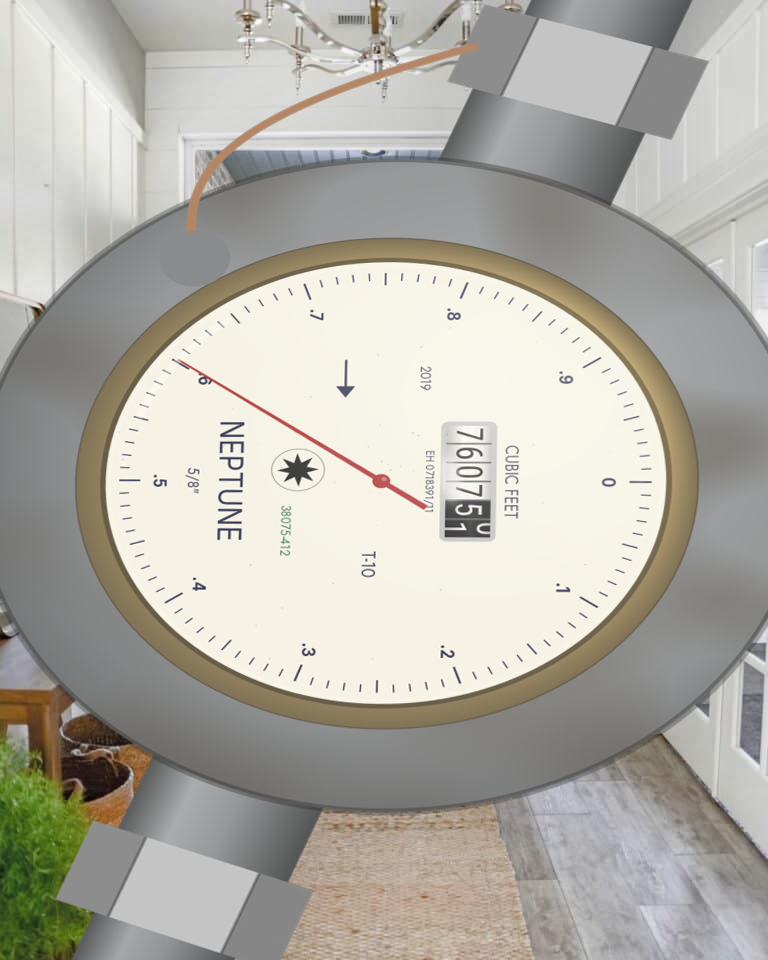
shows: value=760750.60 unit=ft³
